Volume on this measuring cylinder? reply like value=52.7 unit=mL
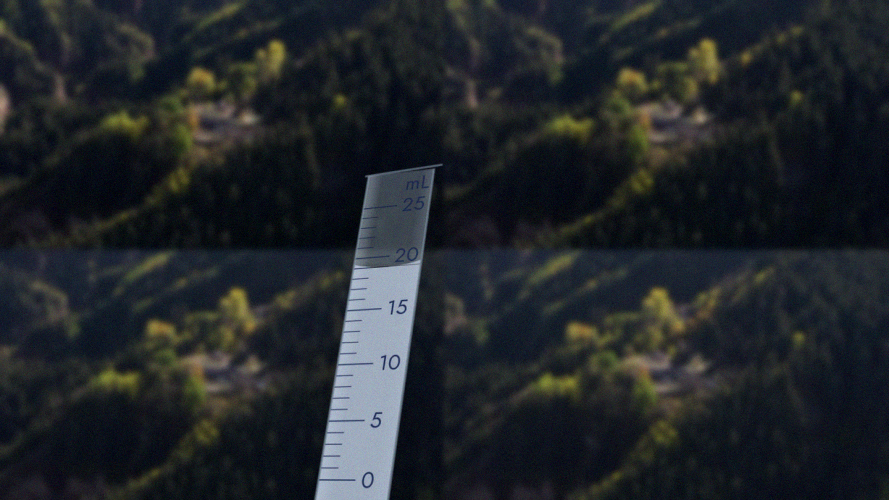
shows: value=19 unit=mL
